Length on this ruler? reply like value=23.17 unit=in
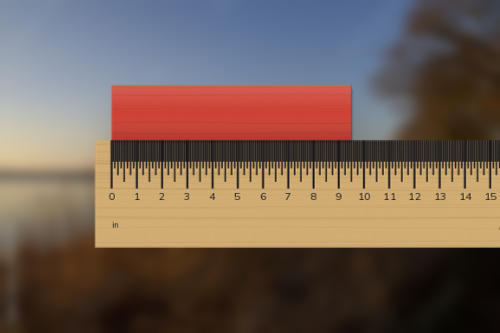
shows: value=9.5 unit=in
